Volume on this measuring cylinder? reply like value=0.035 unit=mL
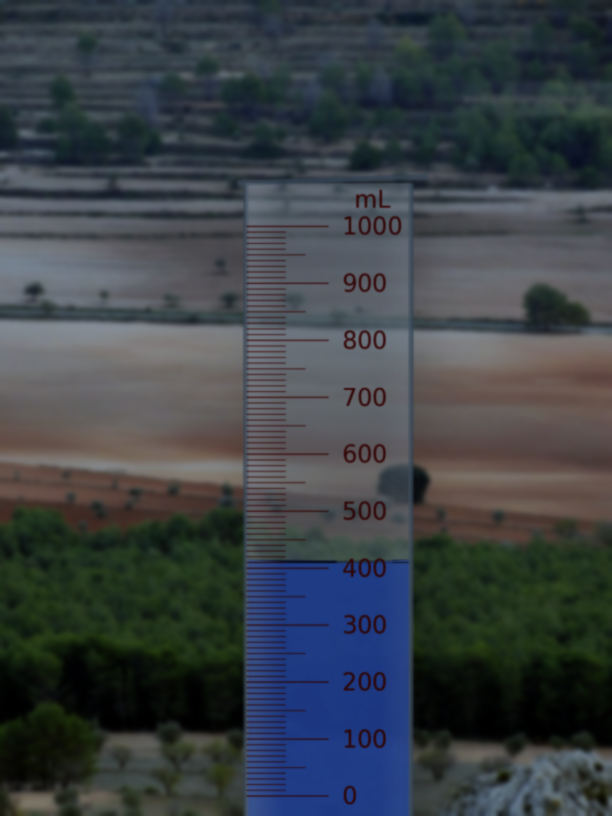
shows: value=410 unit=mL
